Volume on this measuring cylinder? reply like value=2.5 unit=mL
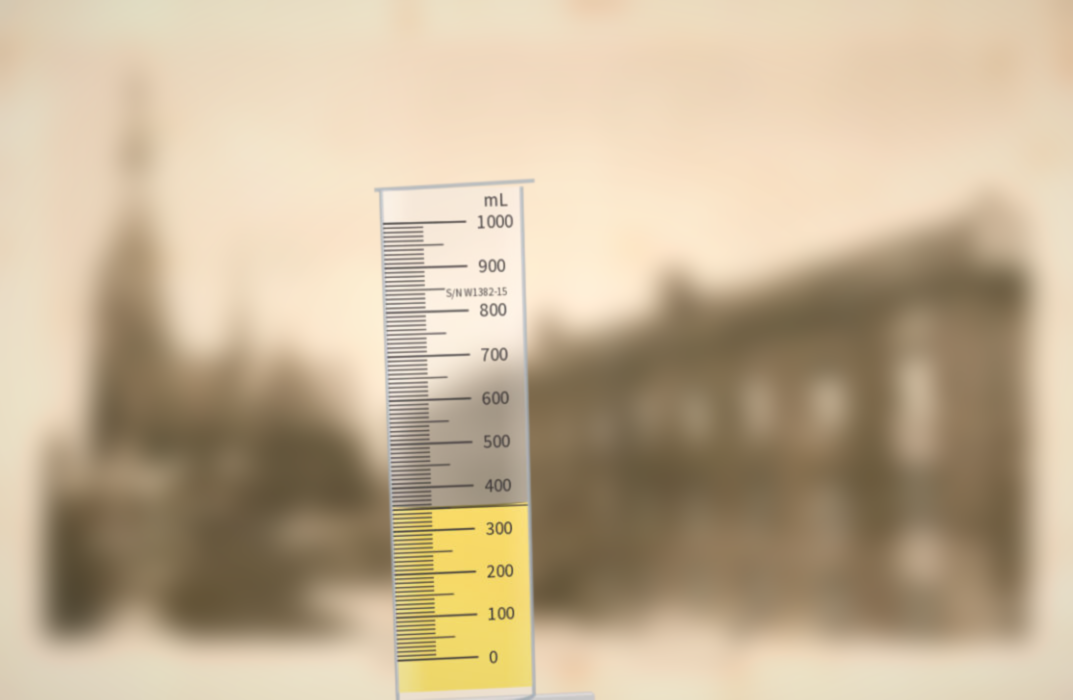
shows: value=350 unit=mL
